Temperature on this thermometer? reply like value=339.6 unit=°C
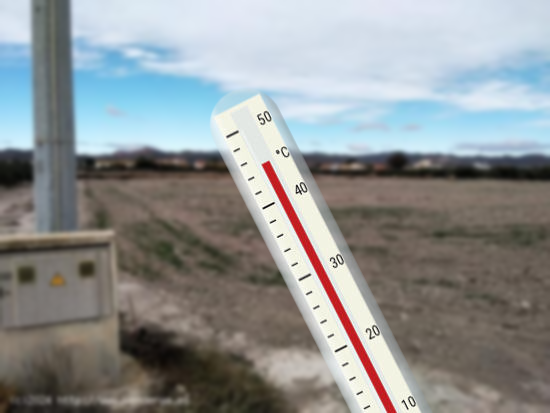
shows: value=45 unit=°C
